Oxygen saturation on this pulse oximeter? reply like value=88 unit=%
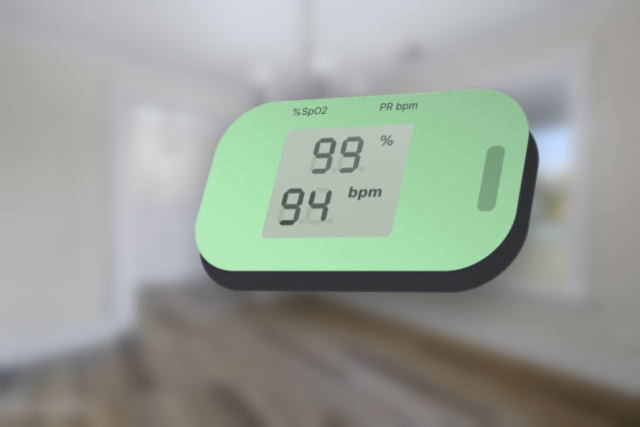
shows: value=99 unit=%
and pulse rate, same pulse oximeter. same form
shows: value=94 unit=bpm
